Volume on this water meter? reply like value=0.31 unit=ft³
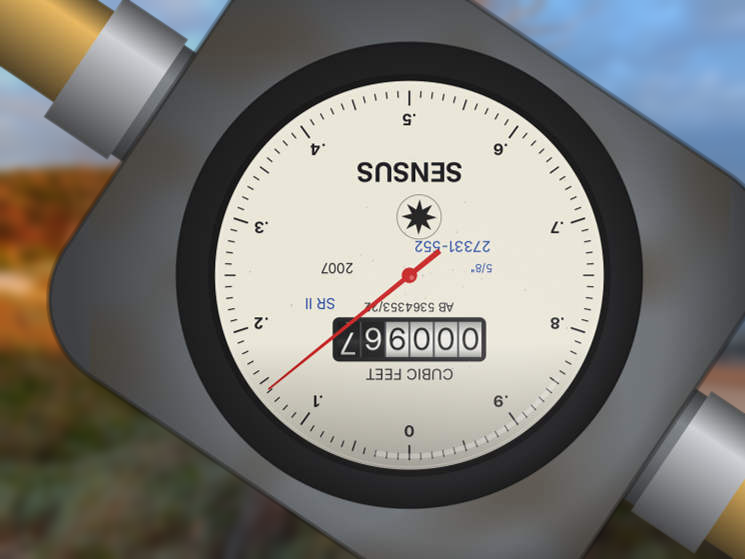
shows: value=967.14 unit=ft³
